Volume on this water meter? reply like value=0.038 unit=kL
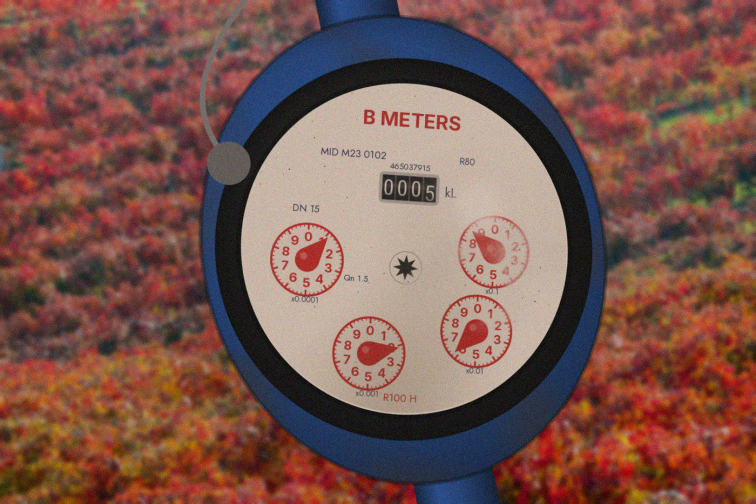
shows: value=4.8621 unit=kL
